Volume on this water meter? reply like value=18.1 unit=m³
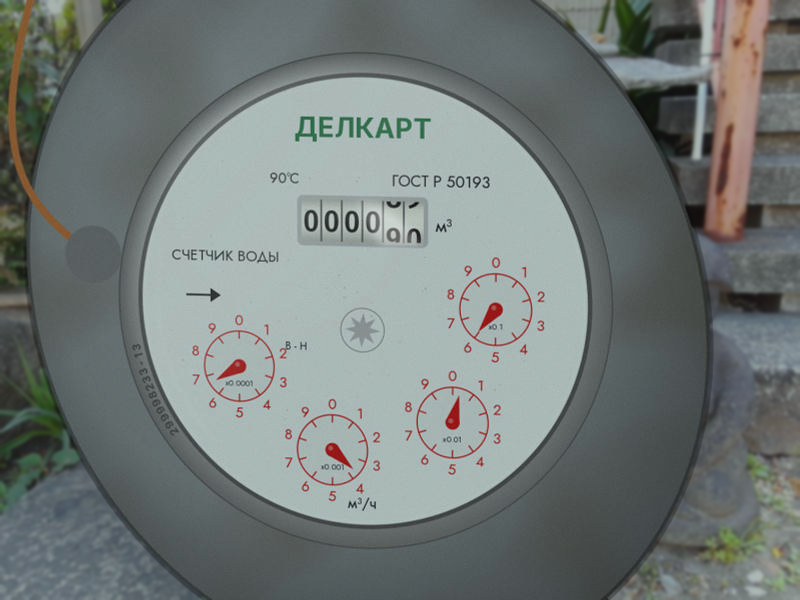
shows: value=89.6036 unit=m³
